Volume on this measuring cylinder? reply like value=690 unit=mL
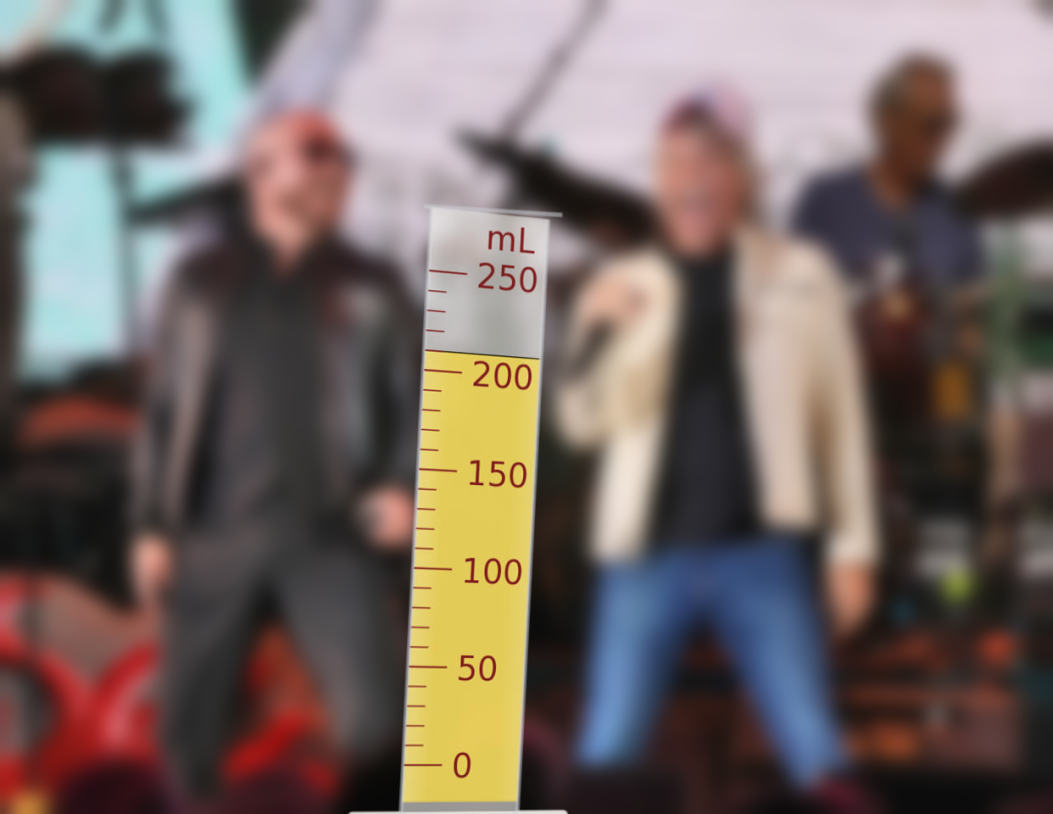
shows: value=210 unit=mL
